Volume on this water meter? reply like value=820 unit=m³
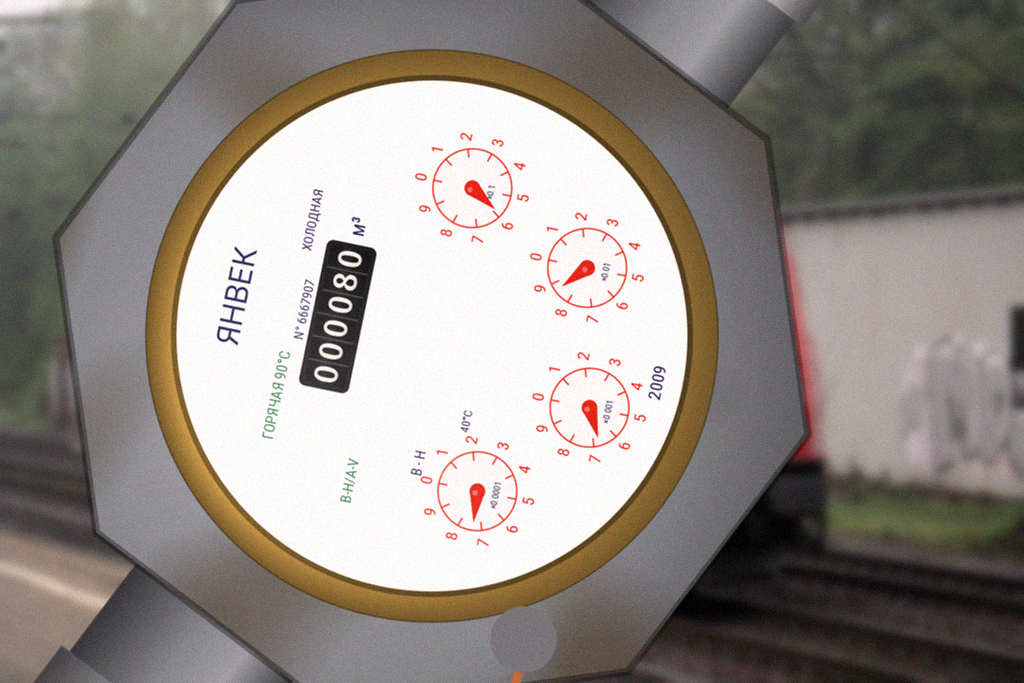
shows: value=80.5867 unit=m³
